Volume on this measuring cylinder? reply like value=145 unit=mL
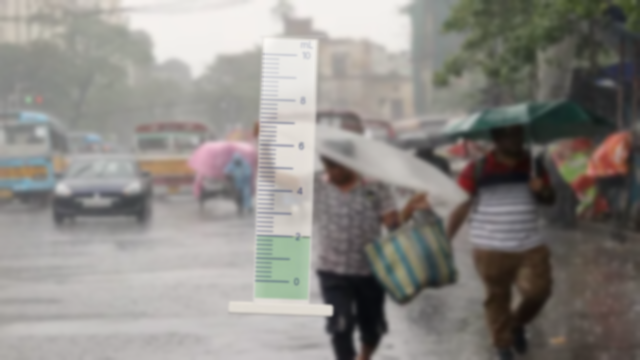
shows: value=2 unit=mL
